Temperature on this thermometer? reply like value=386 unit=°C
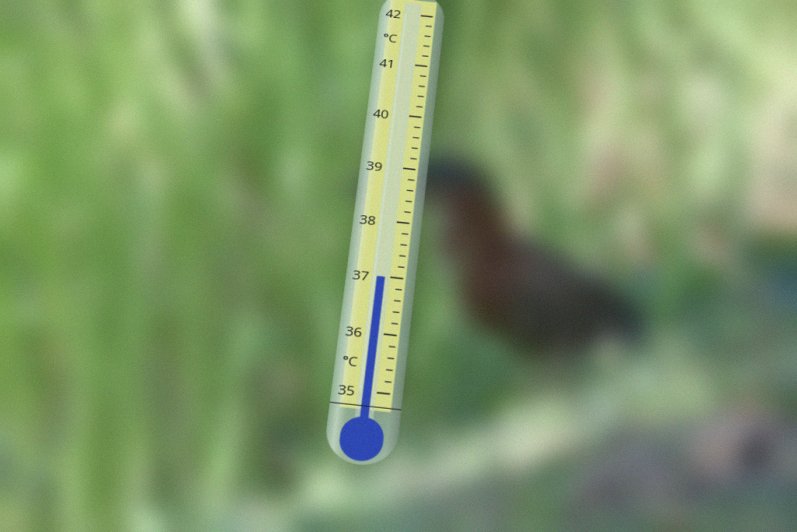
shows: value=37 unit=°C
